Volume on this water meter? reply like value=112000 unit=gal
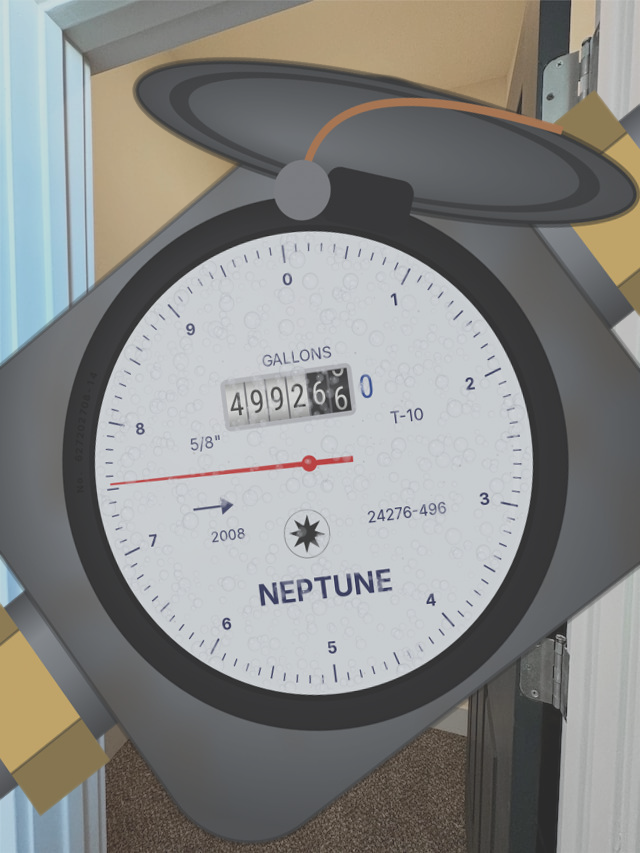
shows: value=4992657.5 unit=gal
